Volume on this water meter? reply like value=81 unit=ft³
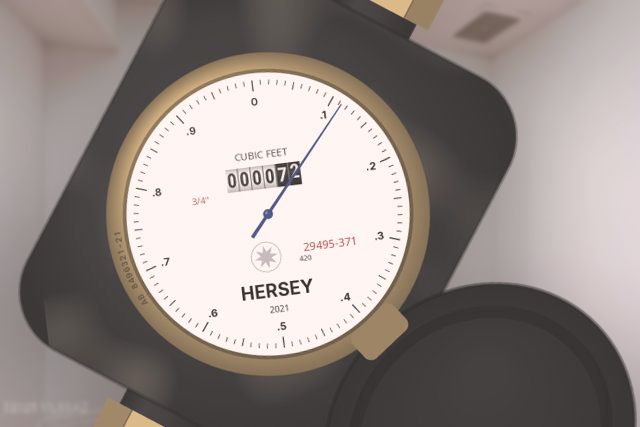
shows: value=72.11 unit=ft³
